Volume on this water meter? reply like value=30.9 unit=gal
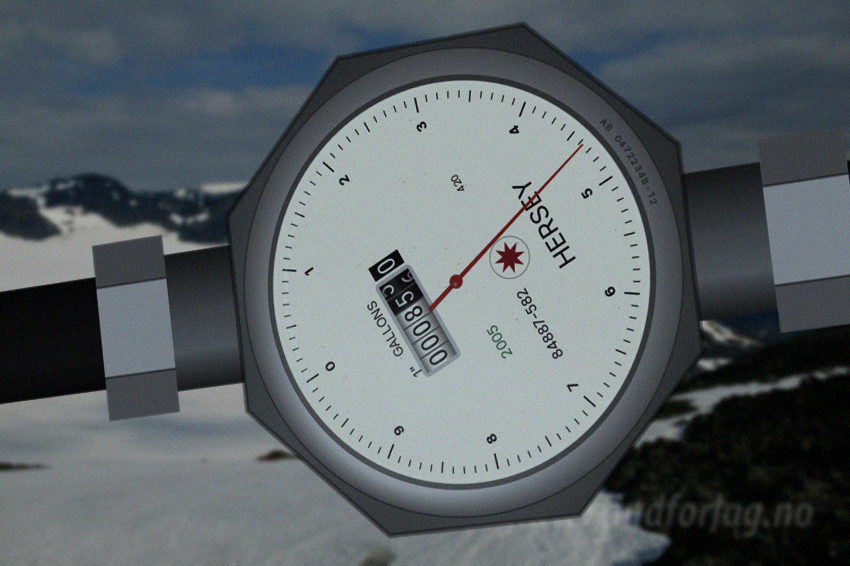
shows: value=8554.6 unit=gal
